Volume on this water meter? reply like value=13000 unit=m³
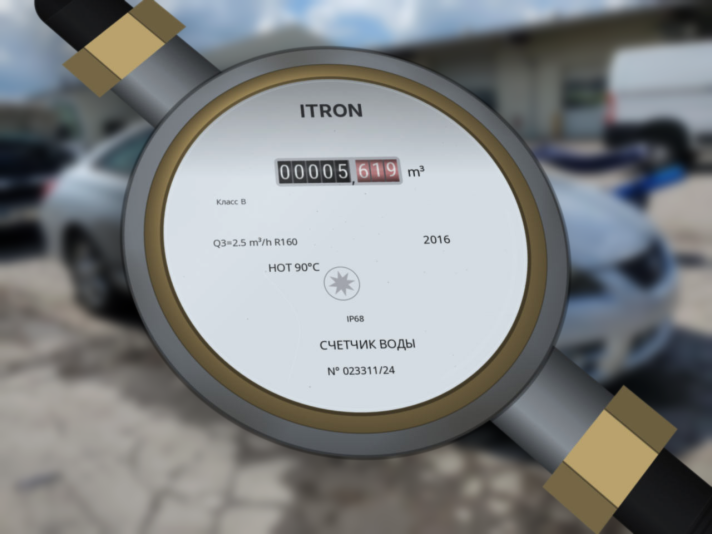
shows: value=5.619 unit=m³
